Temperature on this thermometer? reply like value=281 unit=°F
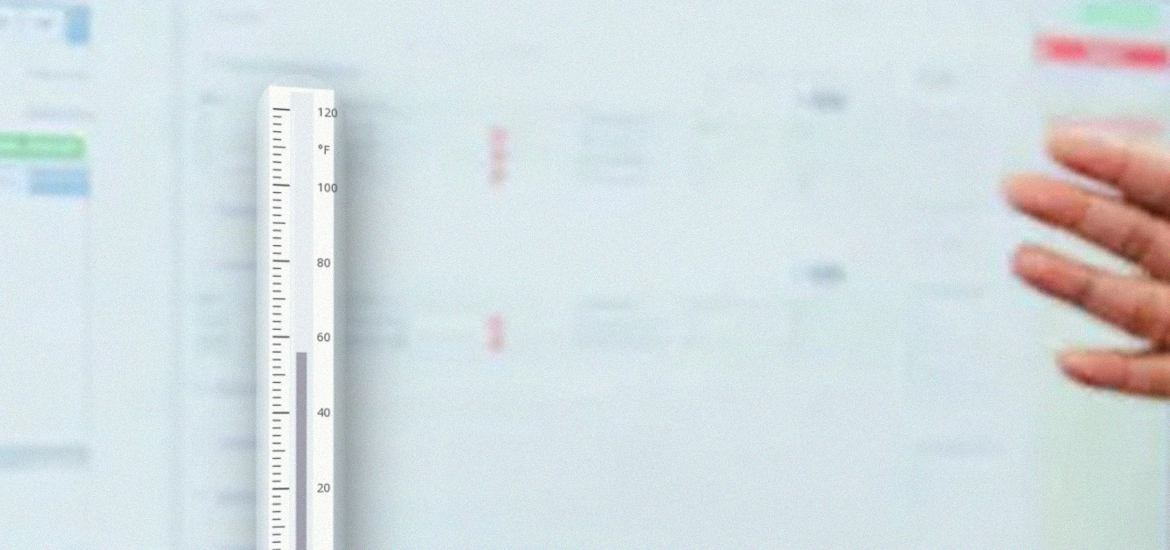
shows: value=56 unit=°F
